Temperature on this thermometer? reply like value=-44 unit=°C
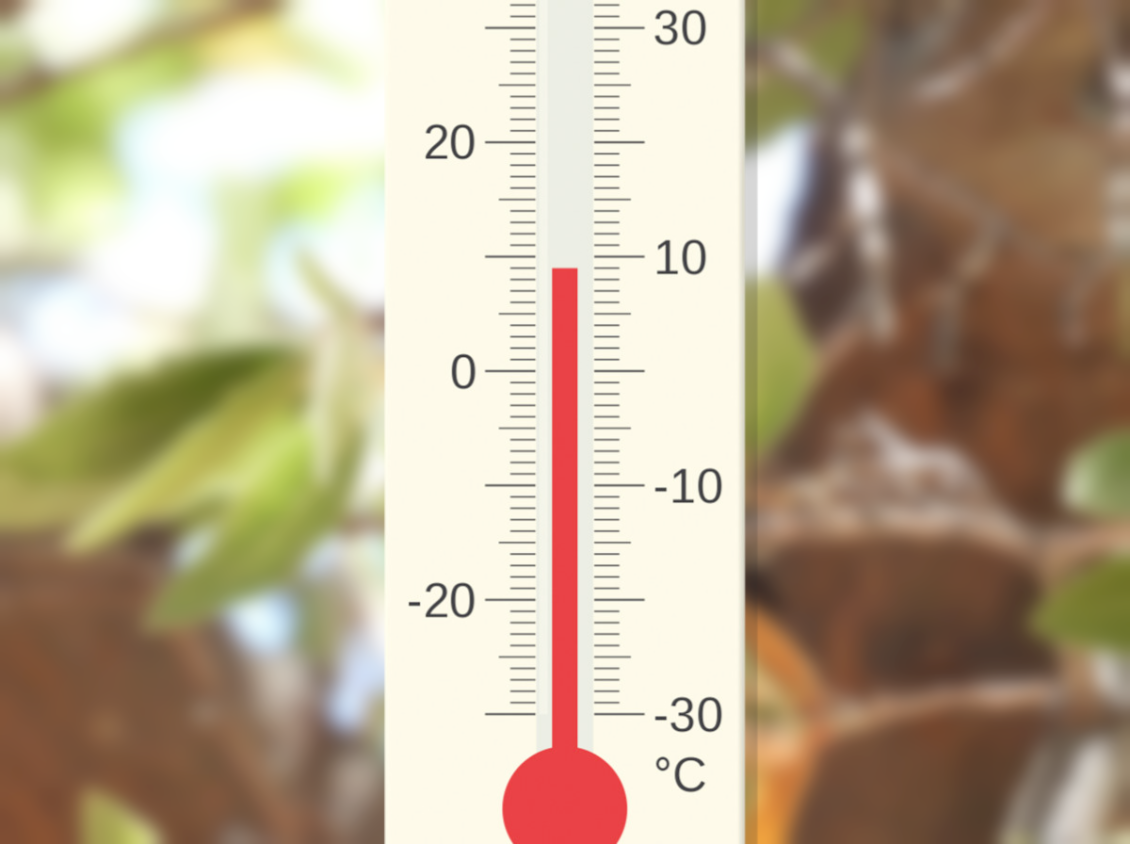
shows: value=9 unit=°C
